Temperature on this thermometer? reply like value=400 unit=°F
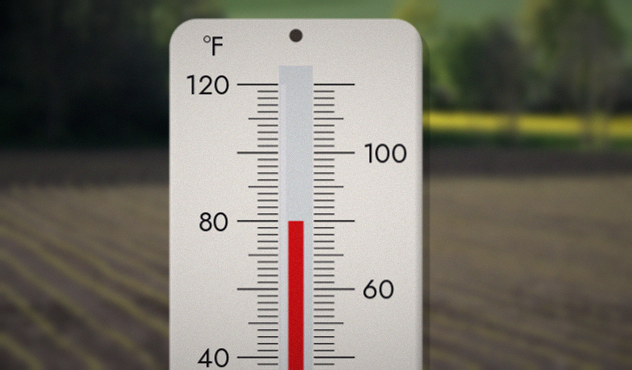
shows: value=80 unit=°F
